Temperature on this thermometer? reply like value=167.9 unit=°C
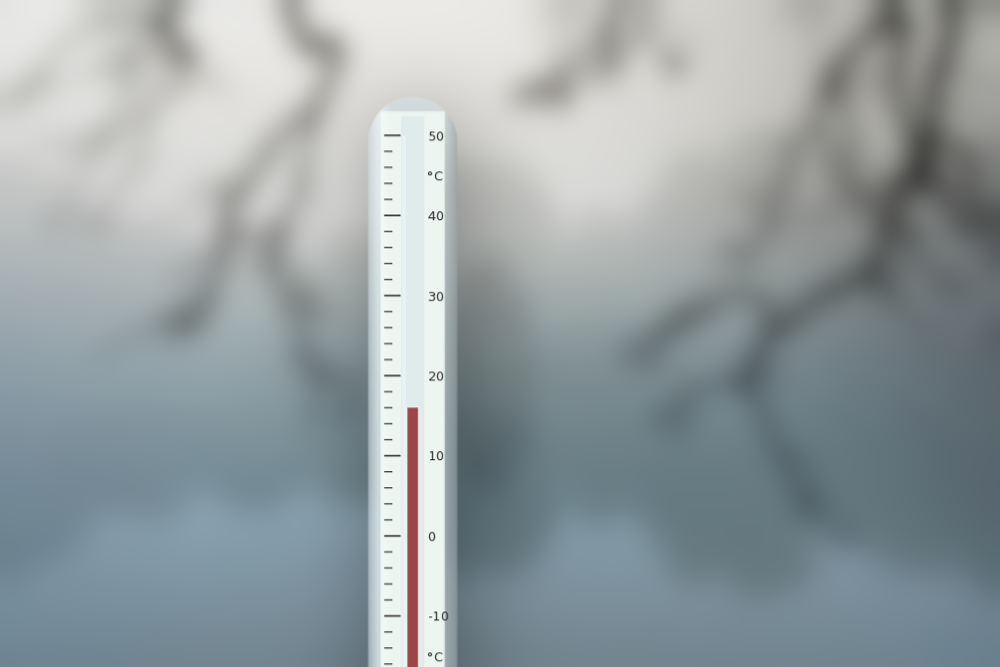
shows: value=16 unit=°C
